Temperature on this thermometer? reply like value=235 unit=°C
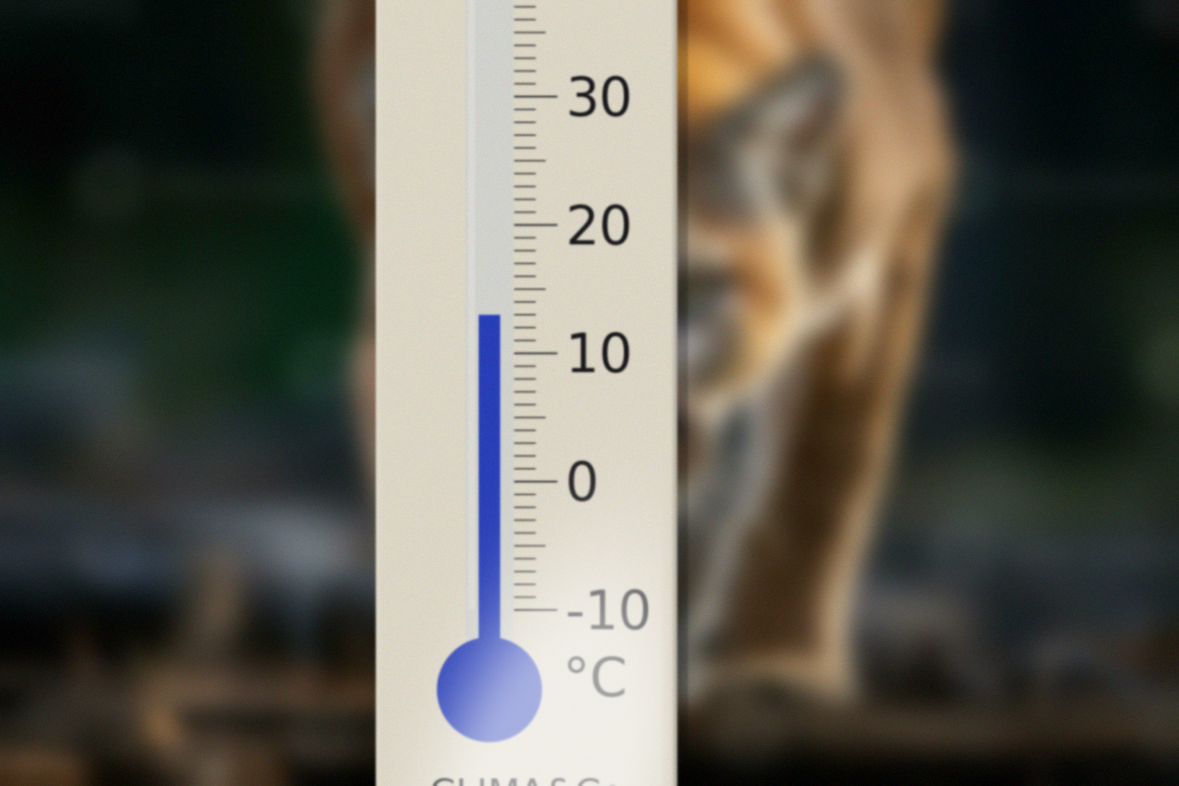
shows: value=13 unit=°C
